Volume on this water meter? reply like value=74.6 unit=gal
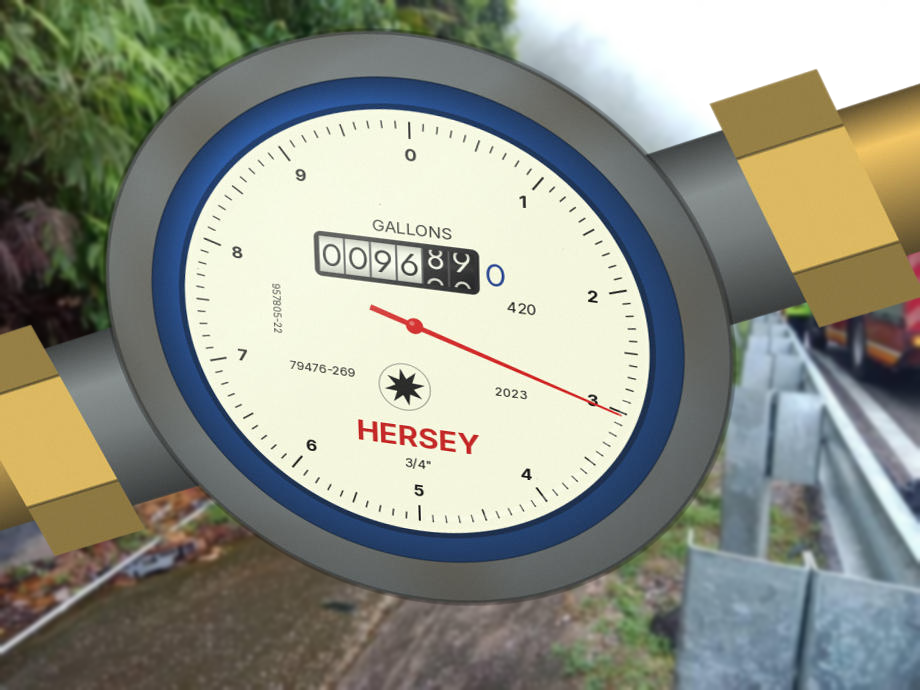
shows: value=96893.0 unit=gal
